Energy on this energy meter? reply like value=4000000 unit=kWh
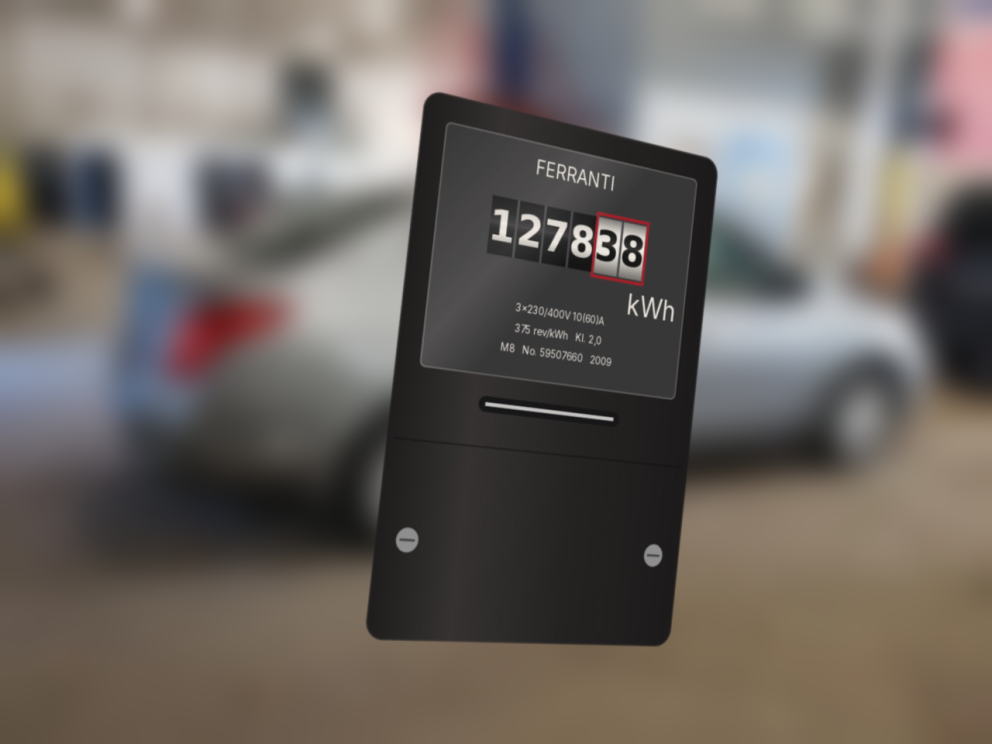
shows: value=1278.38 unit=kWh
